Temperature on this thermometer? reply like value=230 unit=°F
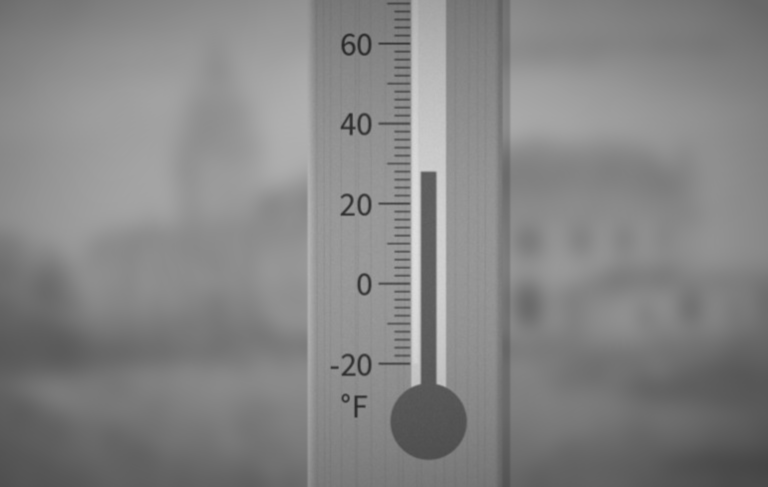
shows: value=28 unit=°F
